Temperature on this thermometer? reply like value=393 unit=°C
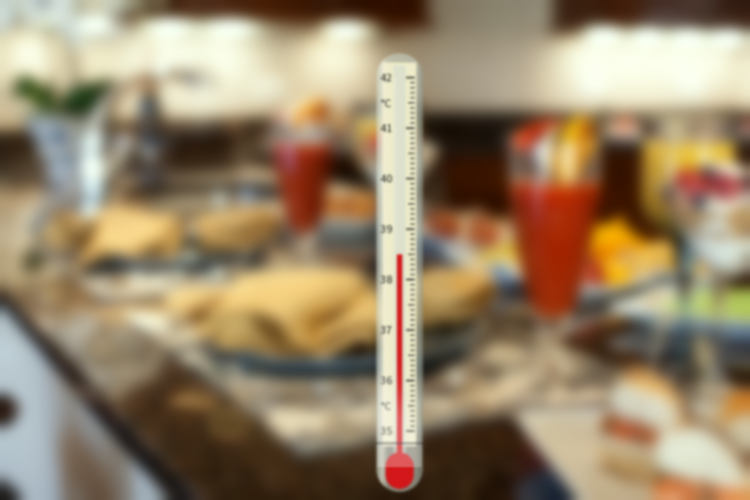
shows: value=38.5 unit=°C
